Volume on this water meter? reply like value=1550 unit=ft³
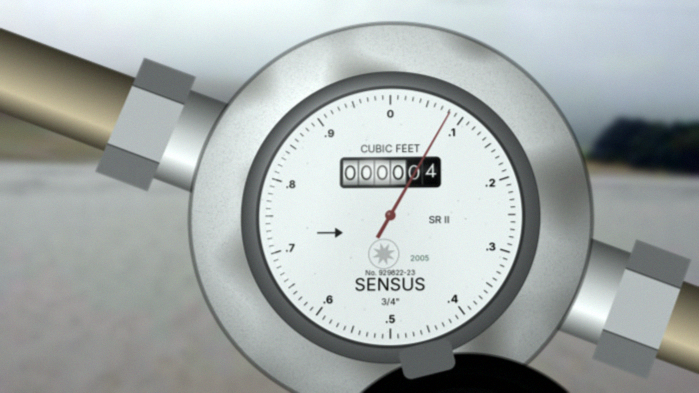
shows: value=4.08 unit=ft³
